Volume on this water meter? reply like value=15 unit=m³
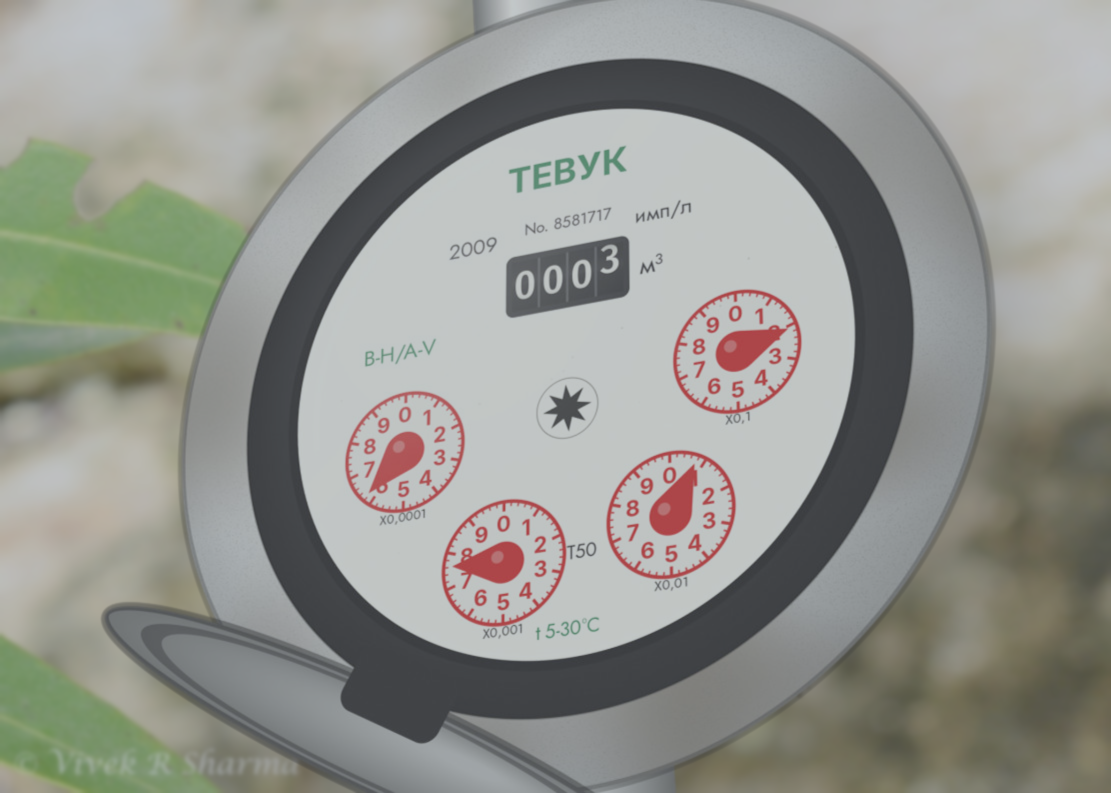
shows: value=3.2076 unit=m³
